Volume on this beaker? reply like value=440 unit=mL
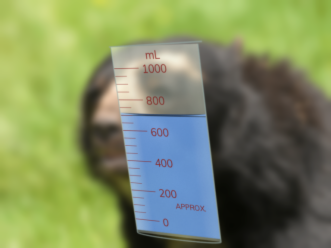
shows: value=700 unit=mL
